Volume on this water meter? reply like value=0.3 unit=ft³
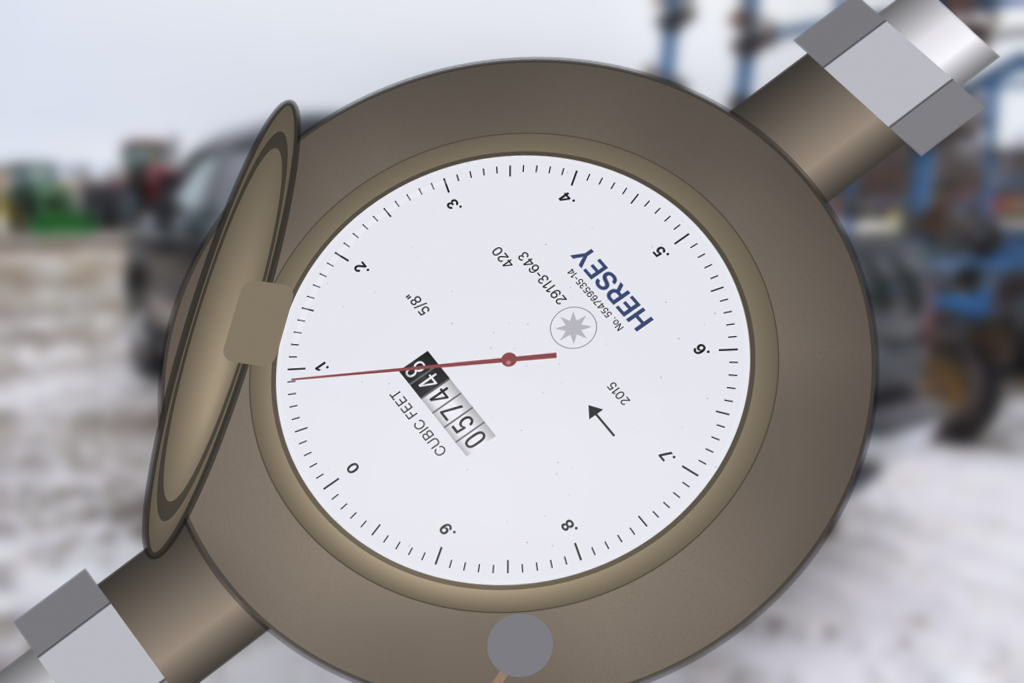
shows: value=57448.09 unit=ft³
